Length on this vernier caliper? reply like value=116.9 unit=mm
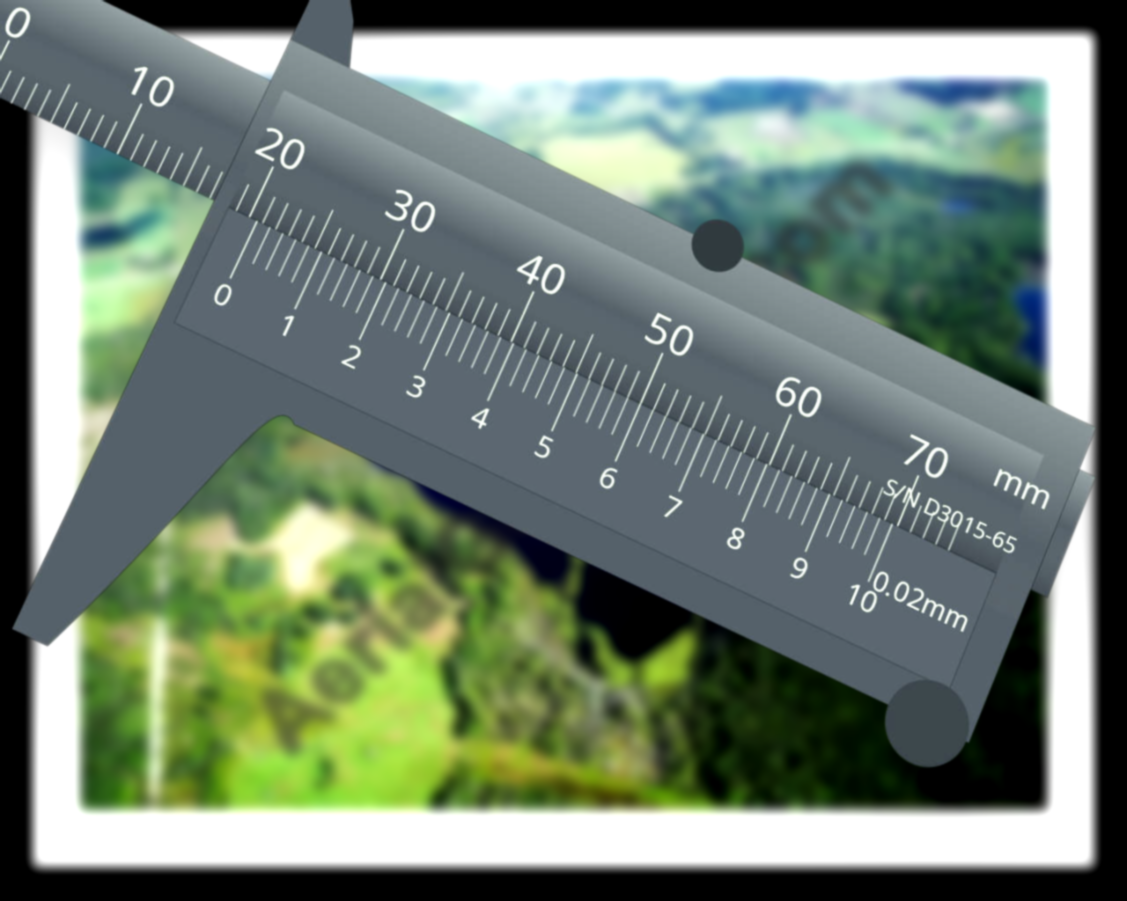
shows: value=20.6 unit=mm
